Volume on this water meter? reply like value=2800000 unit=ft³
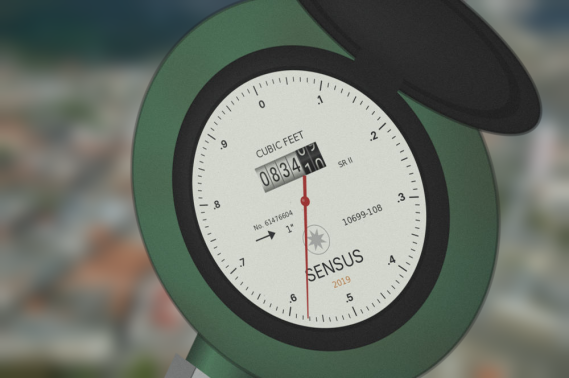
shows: value=83409.57 unit=ft³
